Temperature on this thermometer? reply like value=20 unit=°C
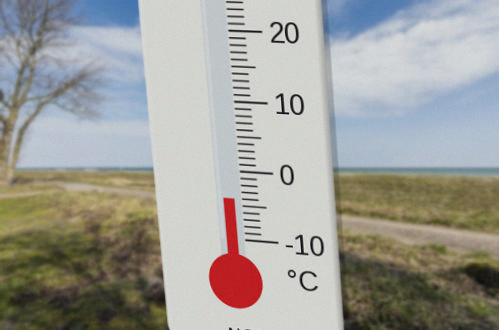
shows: value=-4 unit=°C
